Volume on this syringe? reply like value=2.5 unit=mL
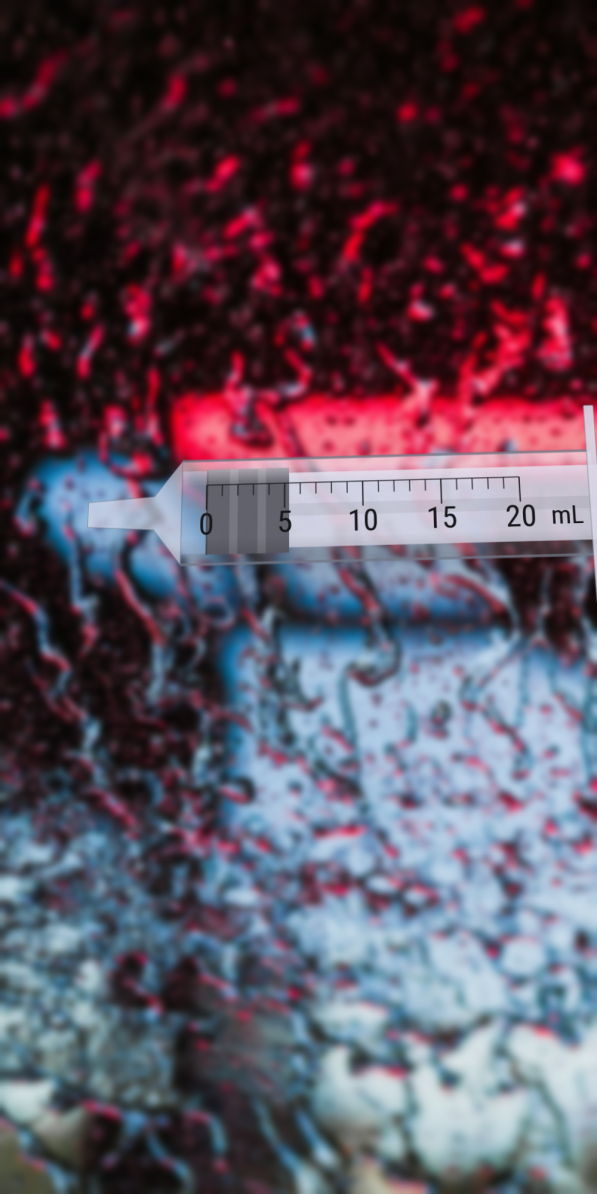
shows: value=0 unit=mL
